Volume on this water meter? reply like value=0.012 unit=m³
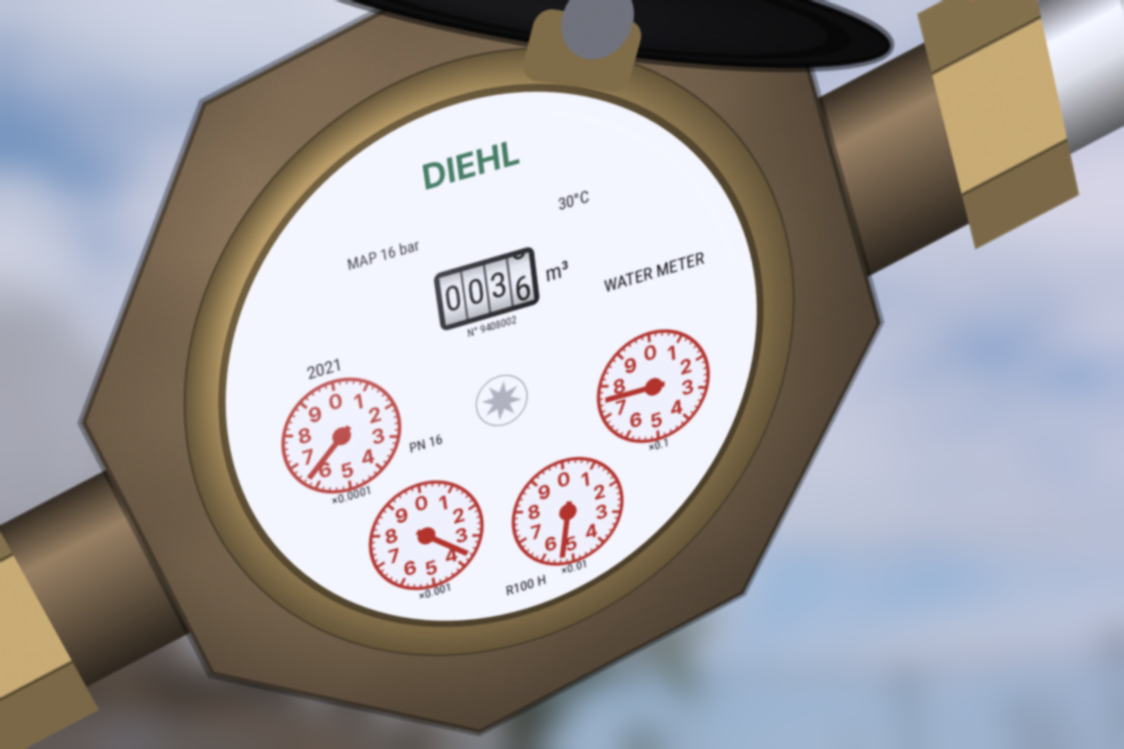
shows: value=35.7536 unit=m³
